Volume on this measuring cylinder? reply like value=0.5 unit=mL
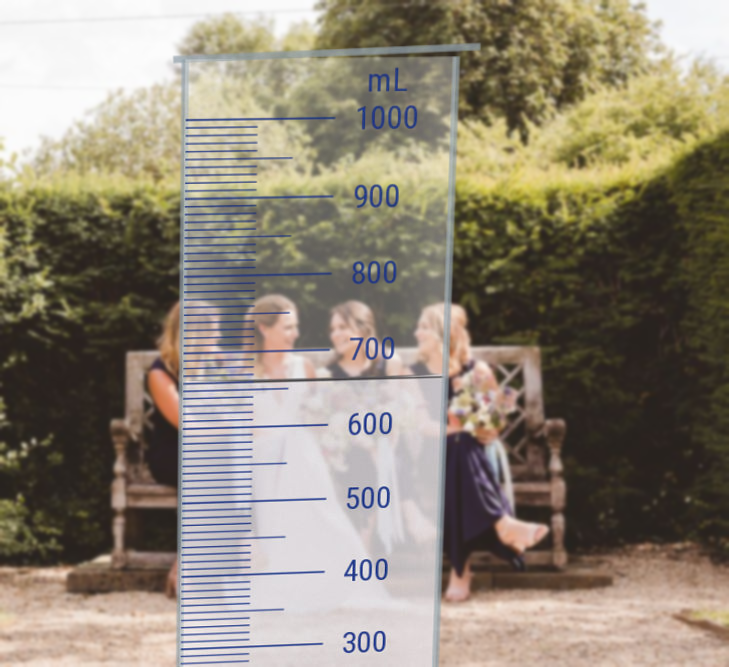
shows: value=660 unit=mL
